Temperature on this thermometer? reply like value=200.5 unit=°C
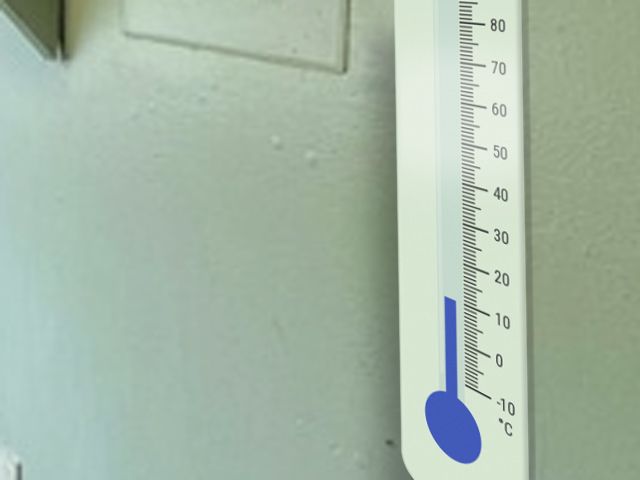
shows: value=10 unit=°C
